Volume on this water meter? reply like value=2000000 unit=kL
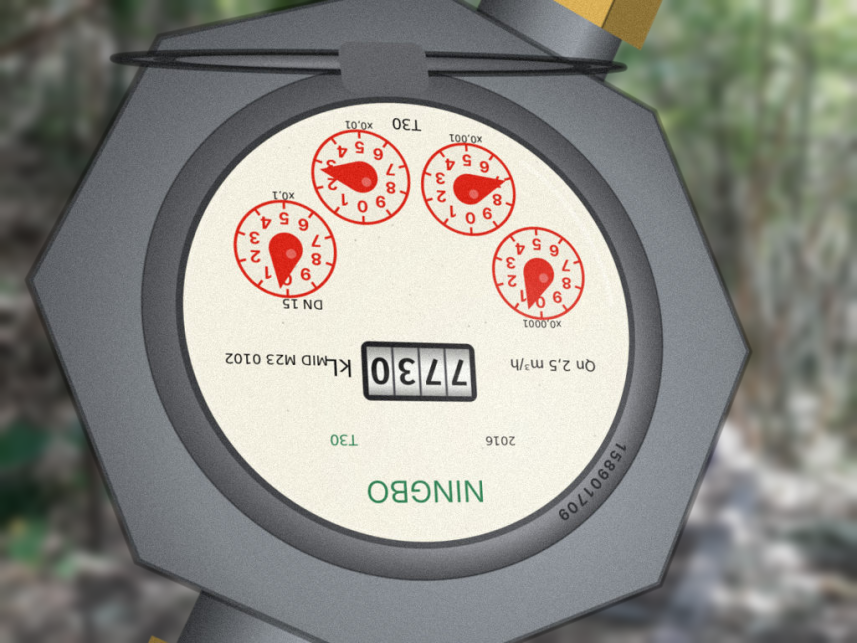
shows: value=7730.0270 unit=kL
